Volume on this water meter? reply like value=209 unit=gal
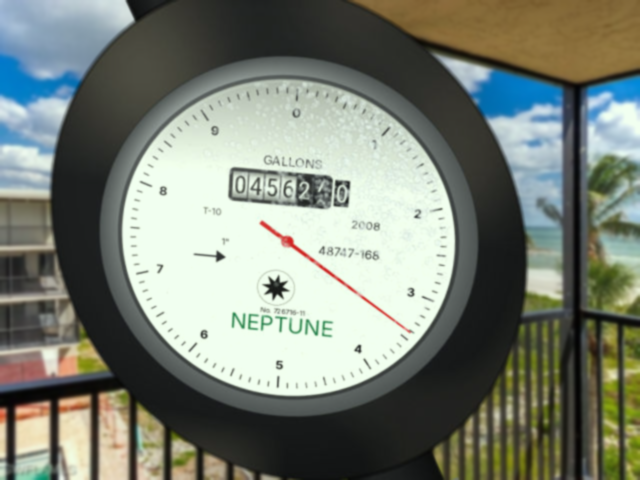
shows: value=456273.4 unit=gal
